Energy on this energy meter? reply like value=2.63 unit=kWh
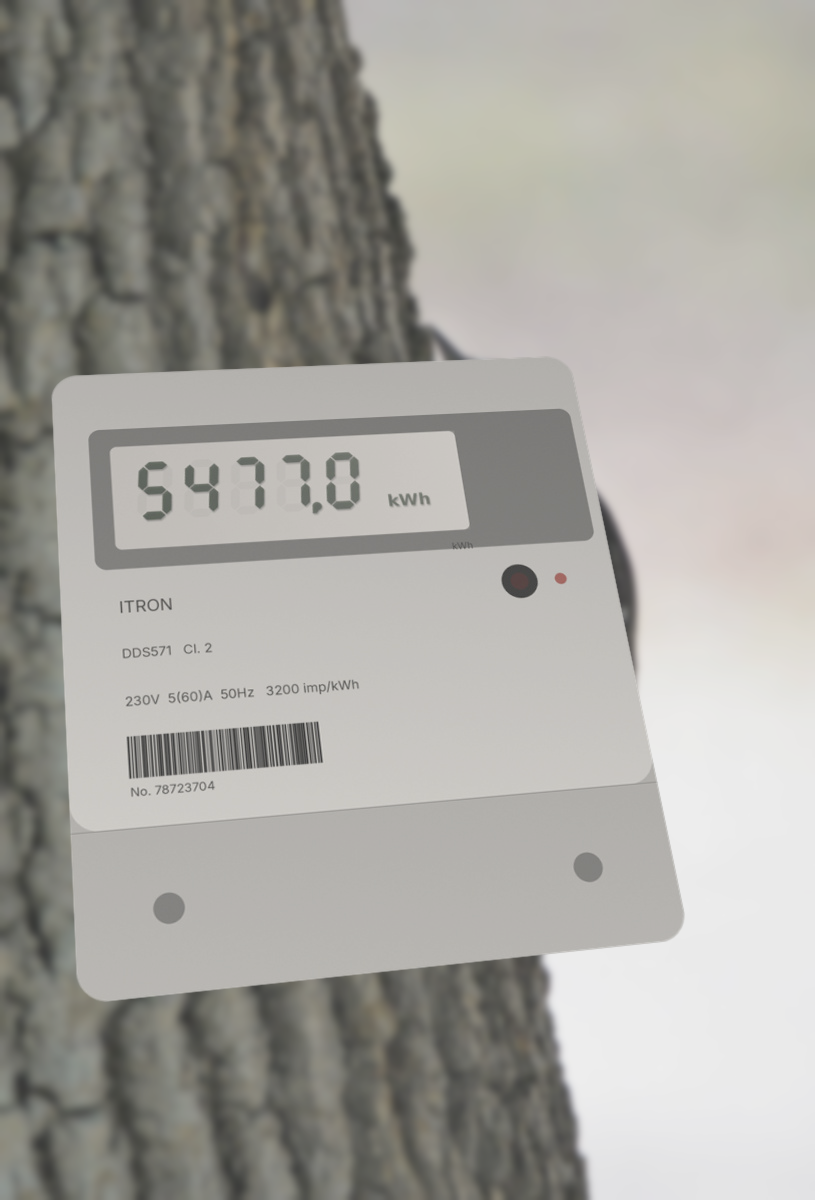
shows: value=5477.0 unit=kWh
